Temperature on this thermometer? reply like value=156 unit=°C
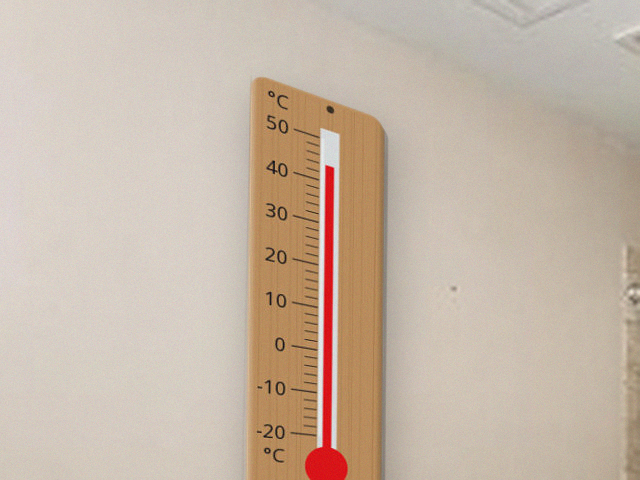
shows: value=44 unit=°C
